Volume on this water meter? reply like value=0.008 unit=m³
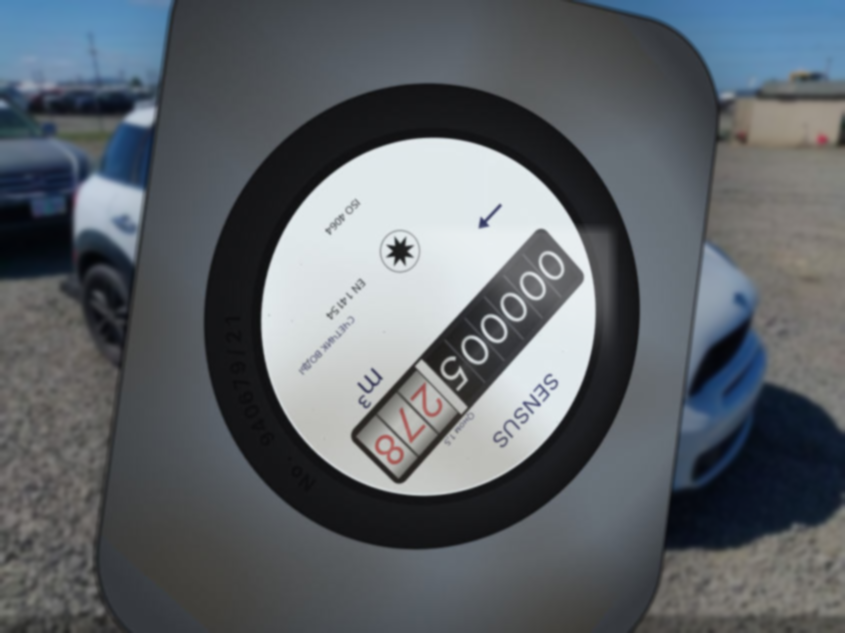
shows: value=5.278 unit=m³
